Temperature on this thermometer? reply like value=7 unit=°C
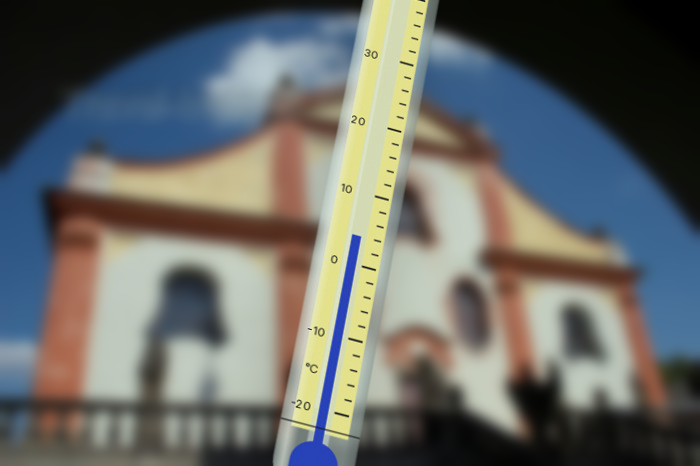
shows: value=4 unit=°C
